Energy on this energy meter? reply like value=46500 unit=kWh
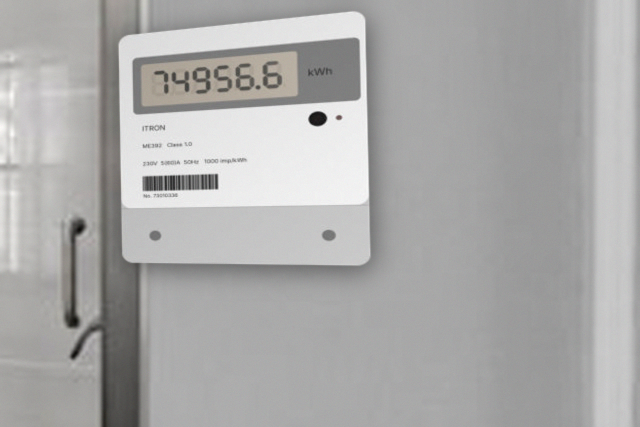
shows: value=74956.6 unit=kWh
